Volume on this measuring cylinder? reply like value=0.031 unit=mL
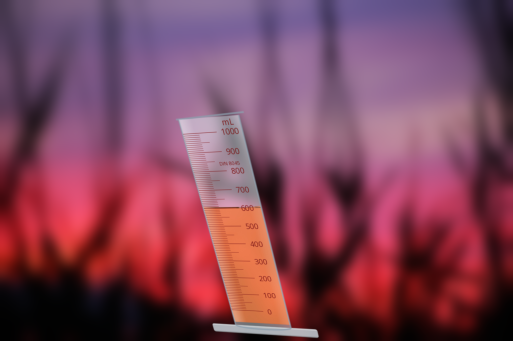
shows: value=600 unit=mL
